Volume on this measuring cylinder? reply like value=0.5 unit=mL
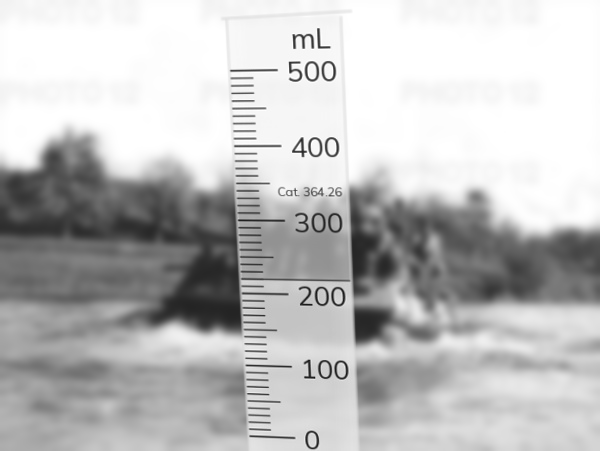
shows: value=220 unit=mL
